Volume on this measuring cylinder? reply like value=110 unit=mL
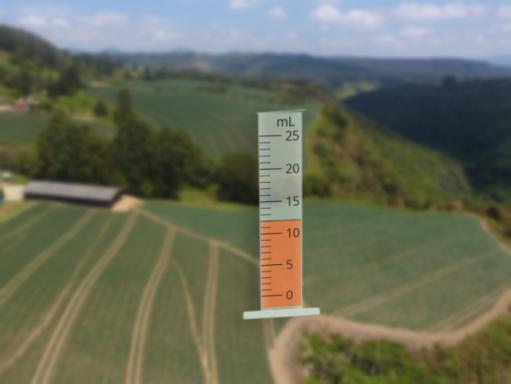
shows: value=12 unit=mL
